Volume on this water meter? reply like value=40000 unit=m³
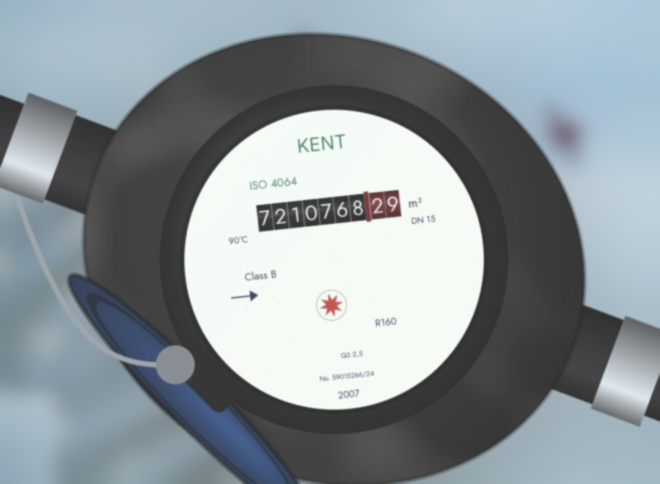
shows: value=7210768.29 unit=m³
